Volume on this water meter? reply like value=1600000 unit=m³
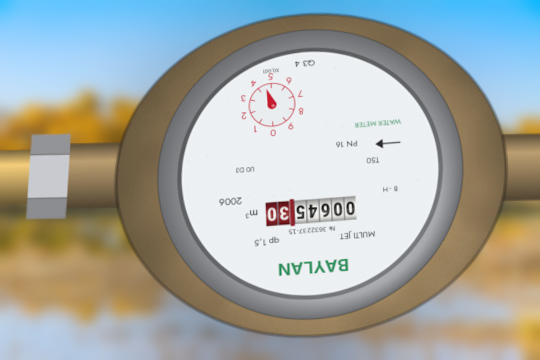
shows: value=645.304 unit=m³
